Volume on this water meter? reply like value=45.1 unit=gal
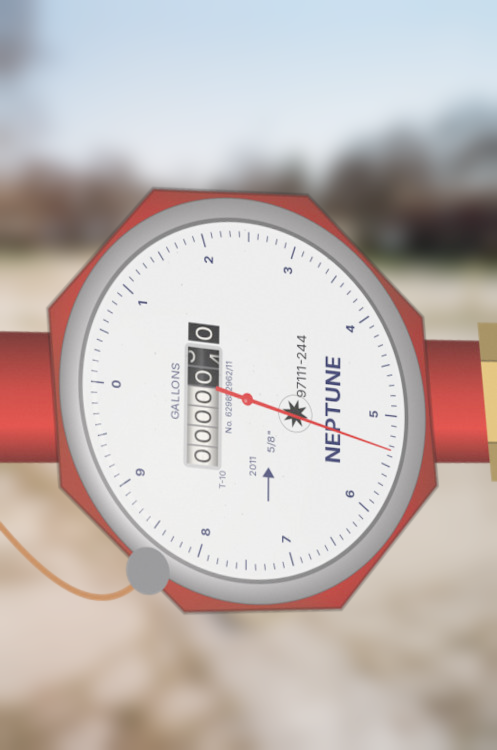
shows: value=35.3 unit=gal
